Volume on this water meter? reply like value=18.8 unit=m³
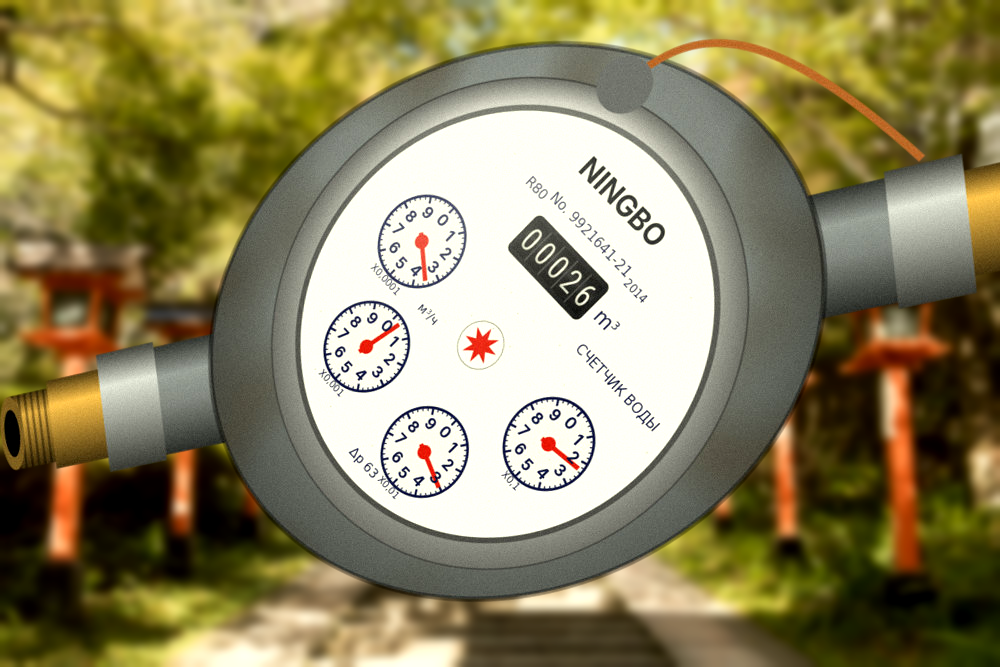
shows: value=26.2303 unit=m³
